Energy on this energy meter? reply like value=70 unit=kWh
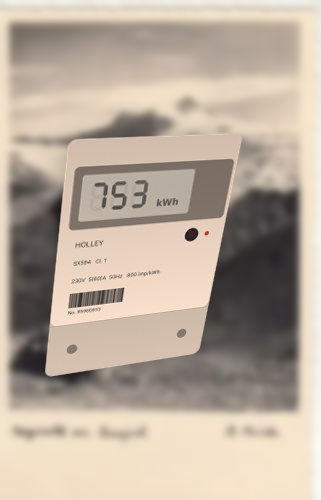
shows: value=753 unit=kWh
